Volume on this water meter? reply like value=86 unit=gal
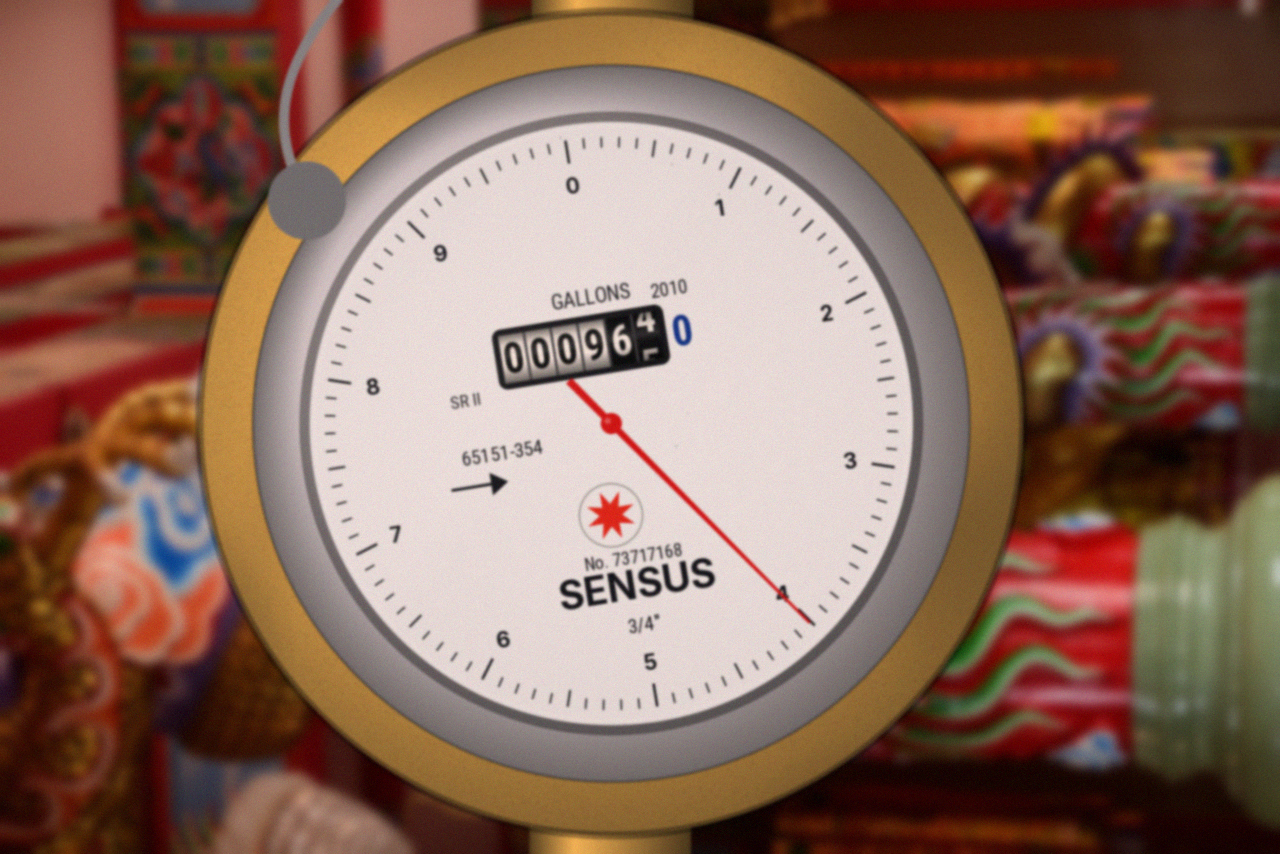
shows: value=9644.0 unit=gal
